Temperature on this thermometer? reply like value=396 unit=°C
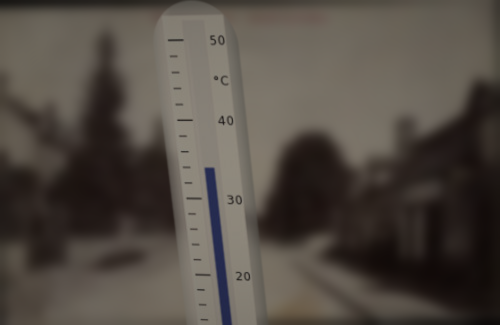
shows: value=34 unit=°C
